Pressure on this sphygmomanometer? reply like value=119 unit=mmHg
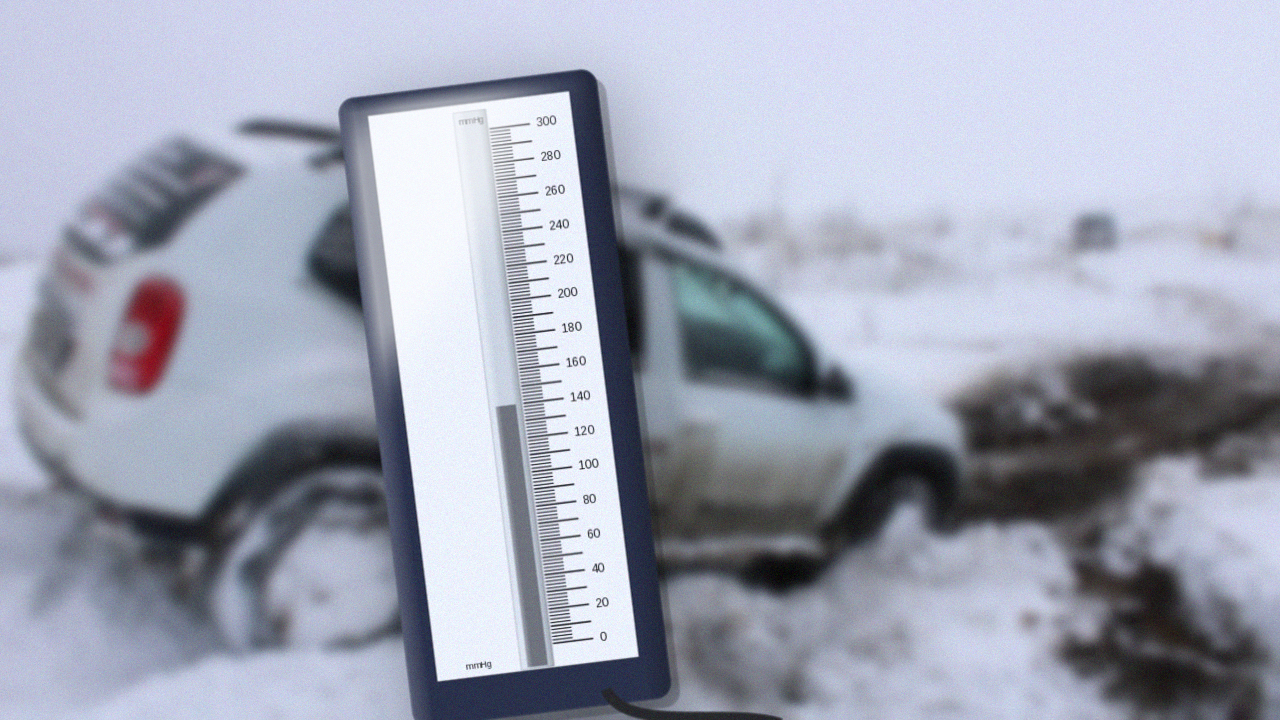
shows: value=140 unit=mmHg
